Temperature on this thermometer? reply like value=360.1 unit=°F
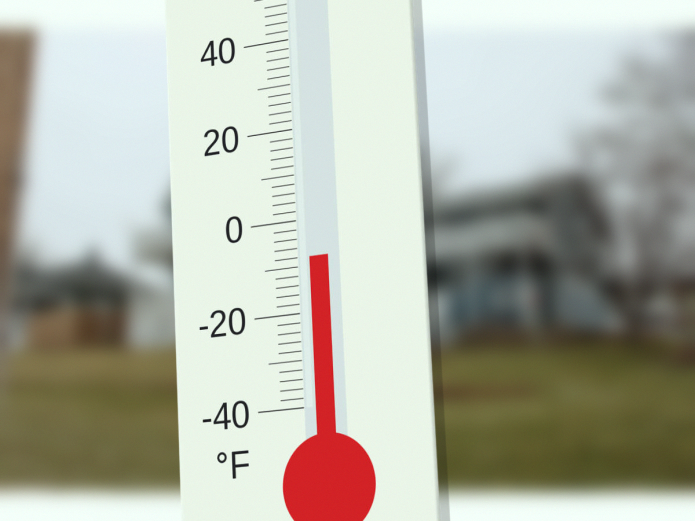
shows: value=-8 unit=°F
